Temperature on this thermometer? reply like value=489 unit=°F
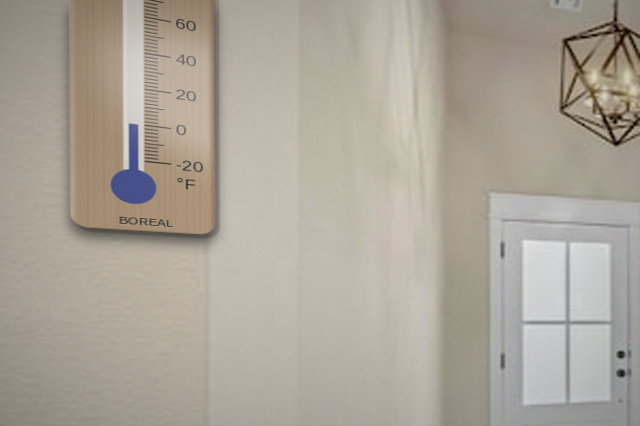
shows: value=0 unit=°F
